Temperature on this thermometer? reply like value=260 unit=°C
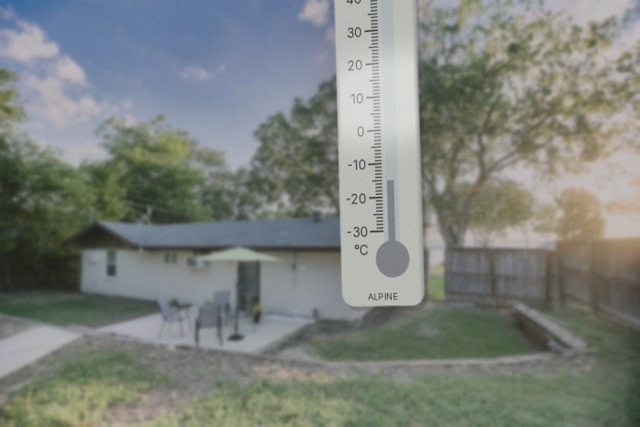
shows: value=-15 unit=°C
